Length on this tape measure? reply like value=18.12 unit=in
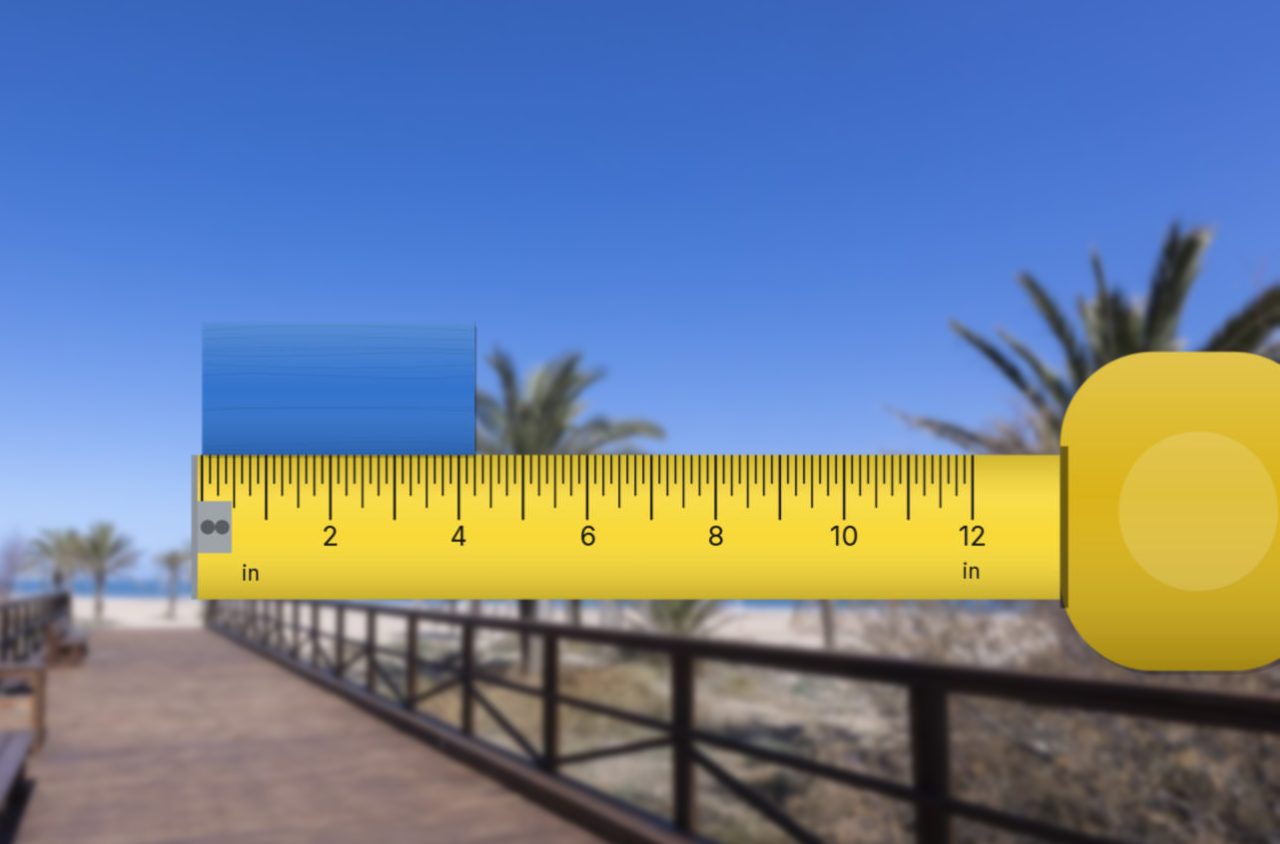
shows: value=4.25 unit=in
